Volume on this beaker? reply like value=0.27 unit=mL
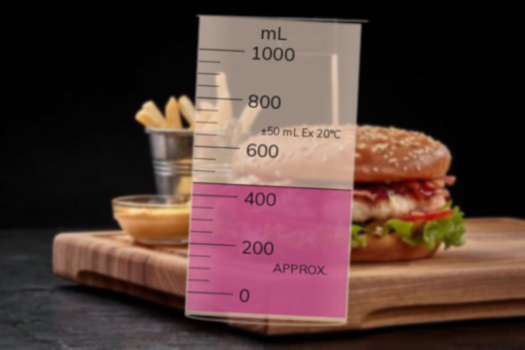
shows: value=450 unit=mL
